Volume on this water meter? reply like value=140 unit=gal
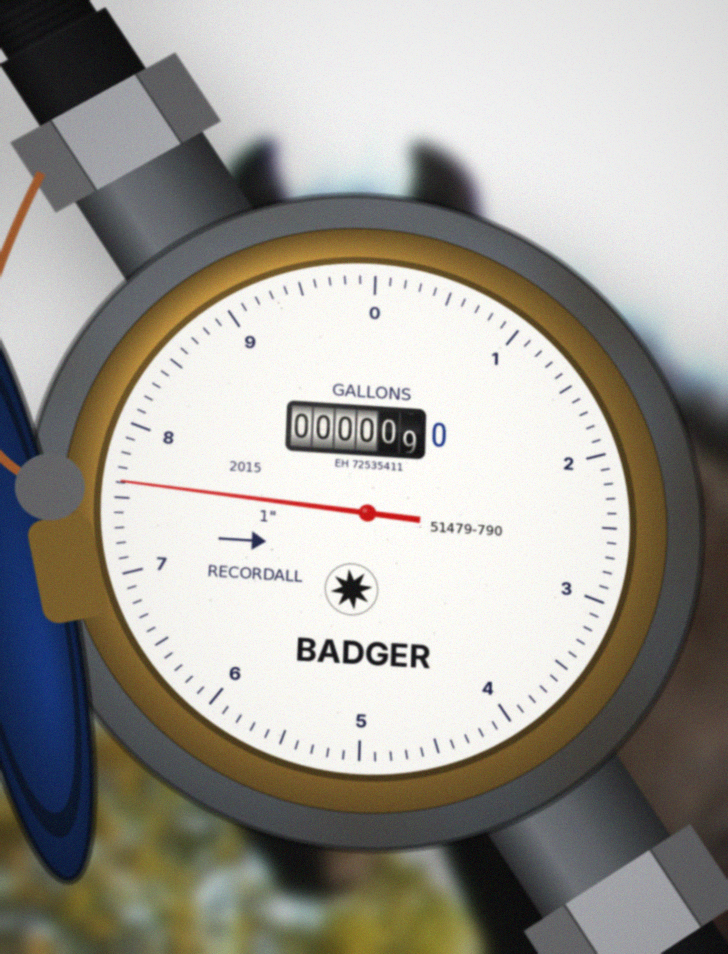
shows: value=87.6 unit=gal
